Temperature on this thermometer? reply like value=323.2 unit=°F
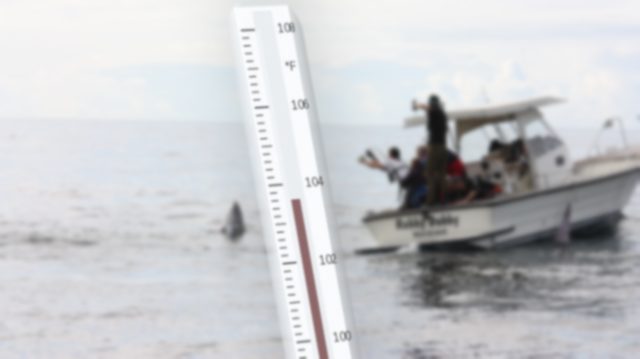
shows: value=103.6 unit=°F
